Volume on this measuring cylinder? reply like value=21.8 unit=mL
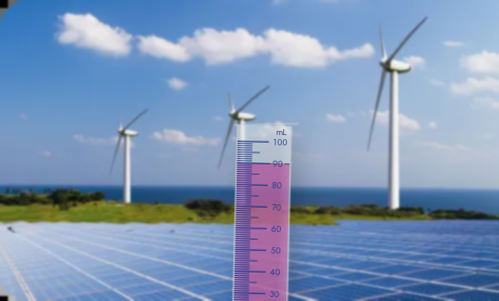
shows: value=90 unit=mL
